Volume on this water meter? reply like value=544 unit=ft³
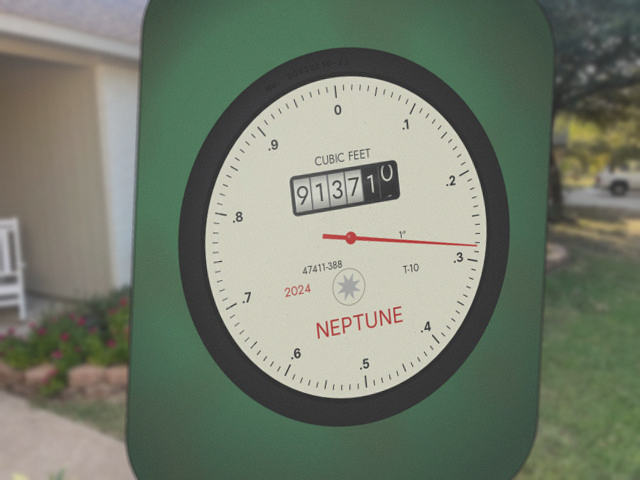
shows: value=913710.28 unit=ft³
